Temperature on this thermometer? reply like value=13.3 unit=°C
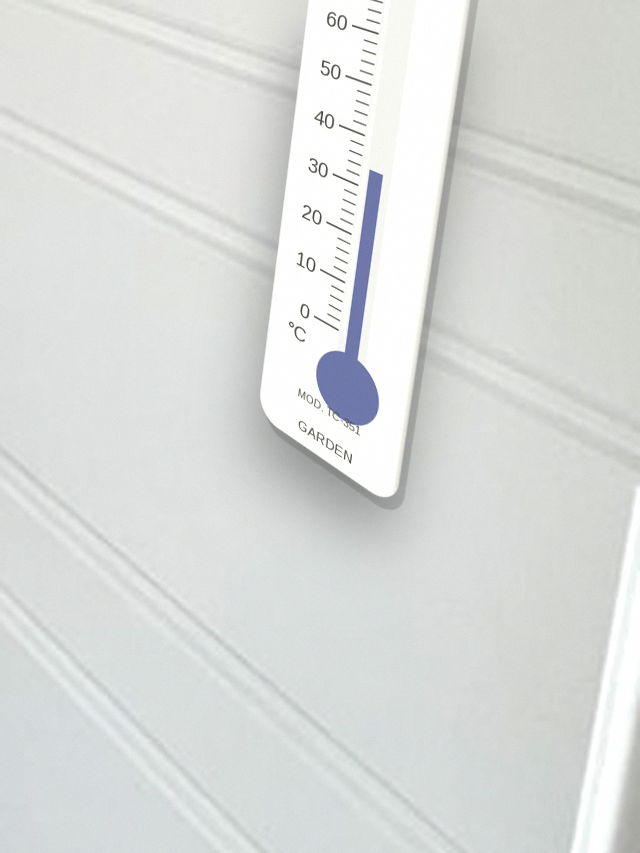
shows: value=34 unit=°C
